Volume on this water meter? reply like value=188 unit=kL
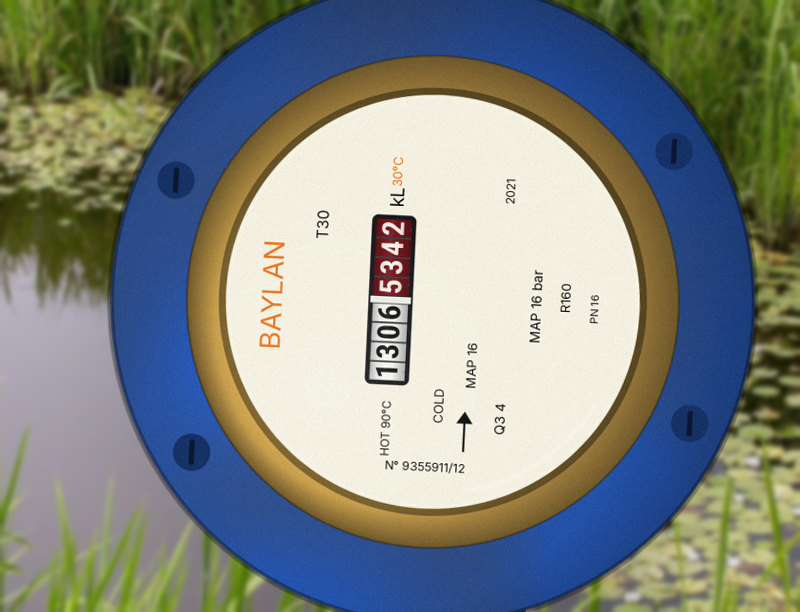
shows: value=1306.5342 unit=kL
